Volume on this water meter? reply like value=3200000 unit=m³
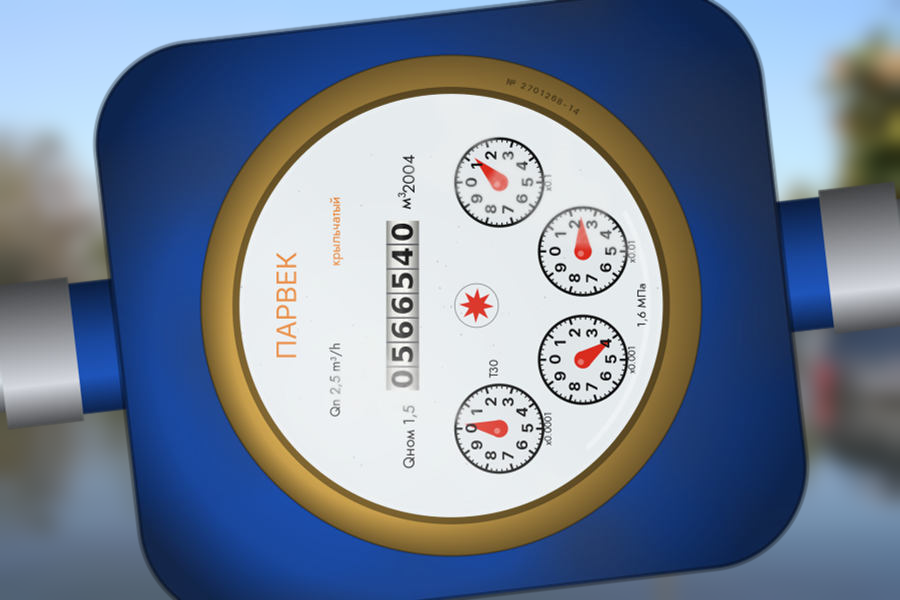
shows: value=566540.1240 unit=m³
